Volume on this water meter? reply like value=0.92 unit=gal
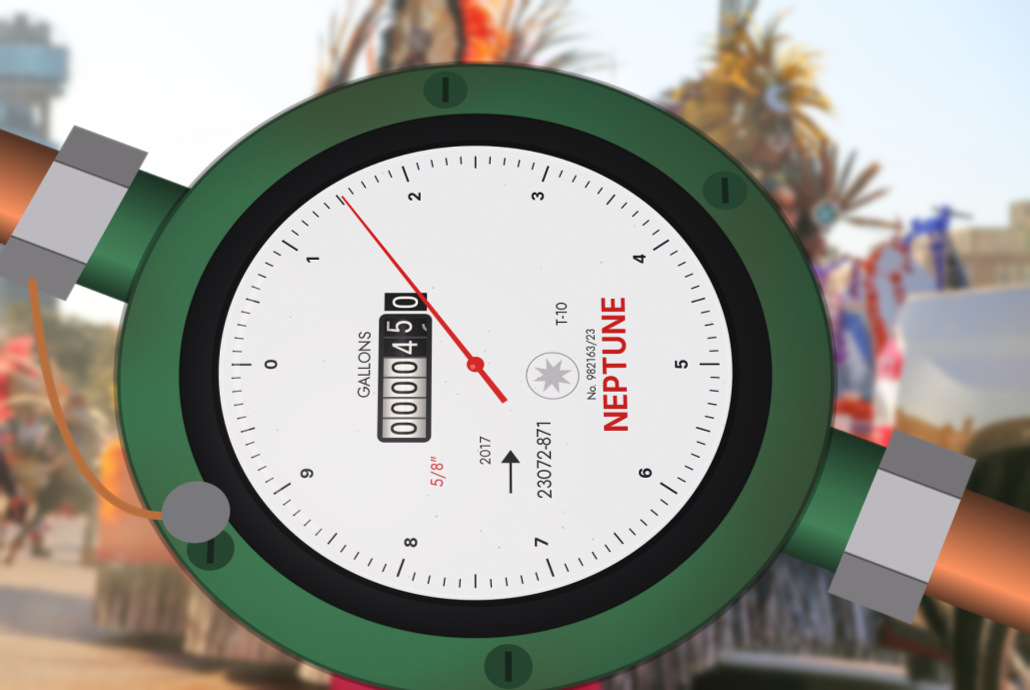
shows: value=451.5 unit=gal
